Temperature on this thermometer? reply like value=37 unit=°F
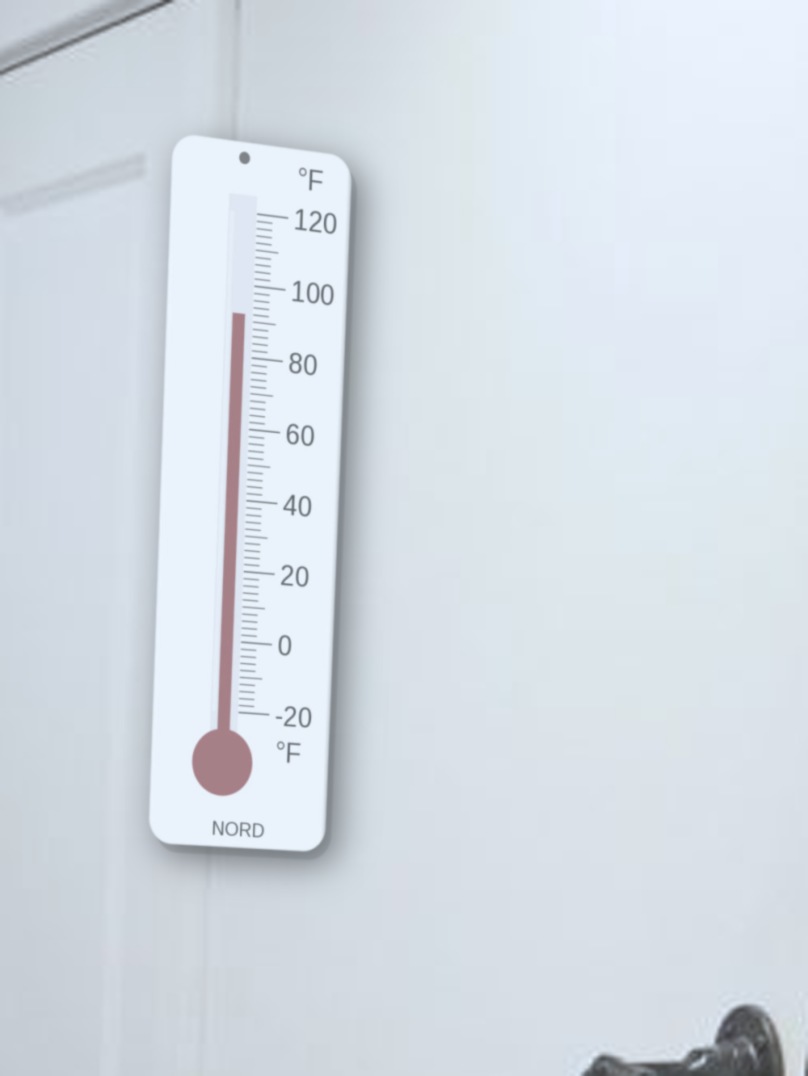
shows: value=92 unit=°F
